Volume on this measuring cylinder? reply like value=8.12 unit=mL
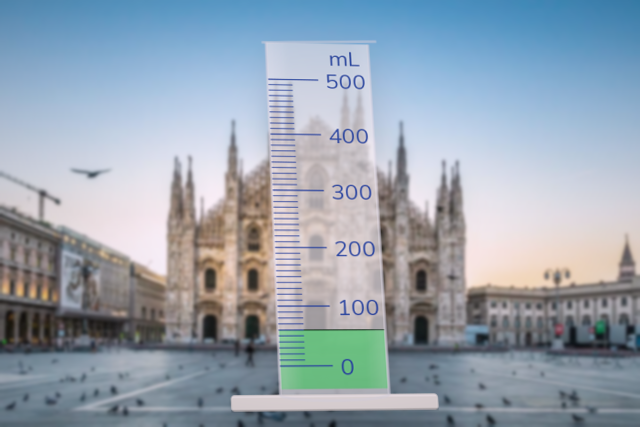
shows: value=60 unit=mL
